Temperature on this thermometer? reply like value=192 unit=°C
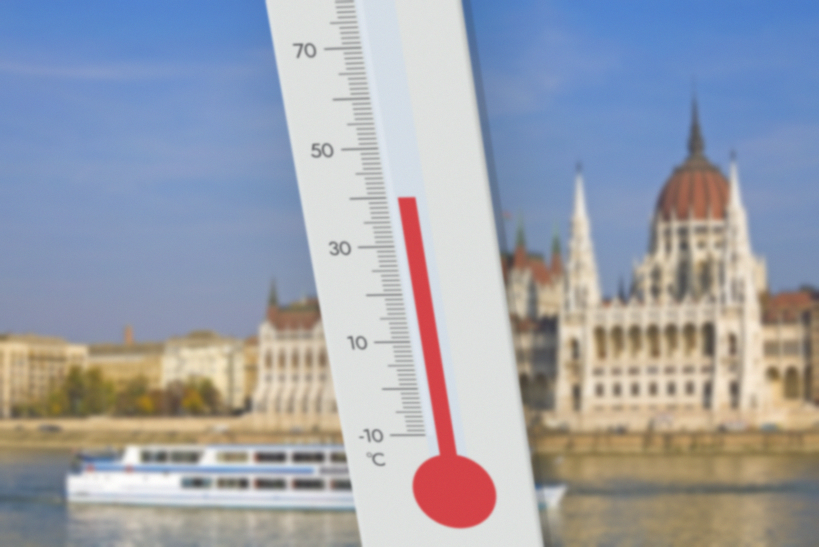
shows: value=40 unit=°C
